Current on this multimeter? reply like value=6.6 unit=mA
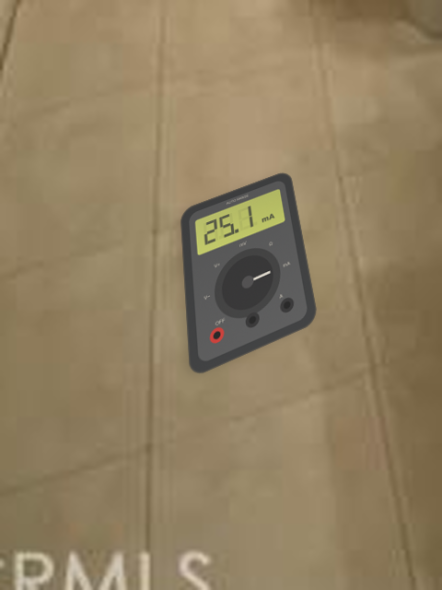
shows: value=25.1 unit=mA
